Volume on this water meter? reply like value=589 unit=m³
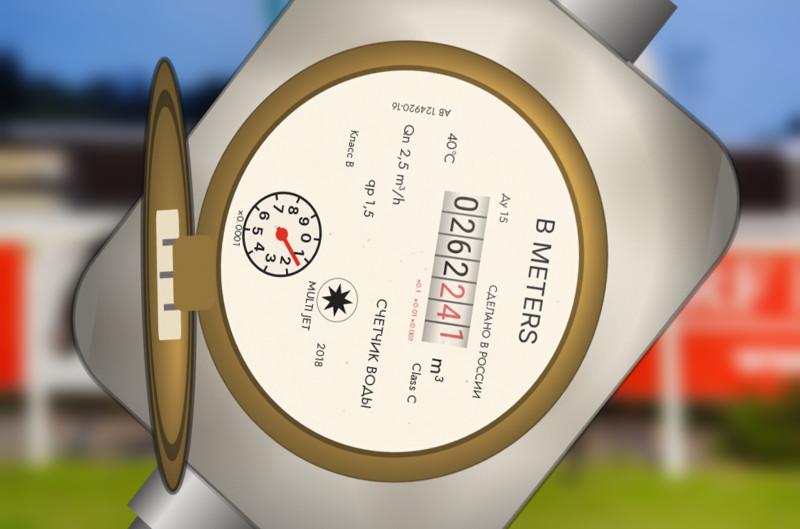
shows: value=262.2411 unit=m³
